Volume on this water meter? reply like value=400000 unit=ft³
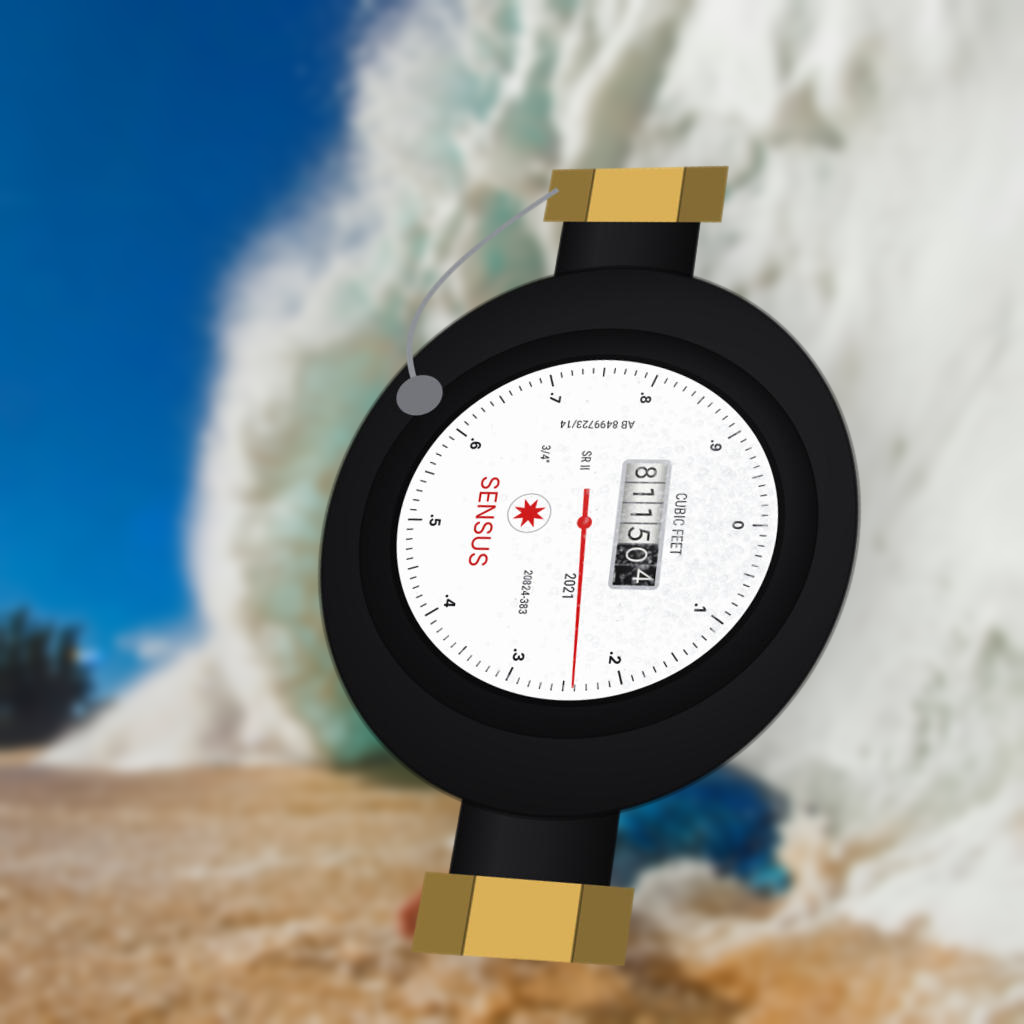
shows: value=811504.24 unit=ft³
